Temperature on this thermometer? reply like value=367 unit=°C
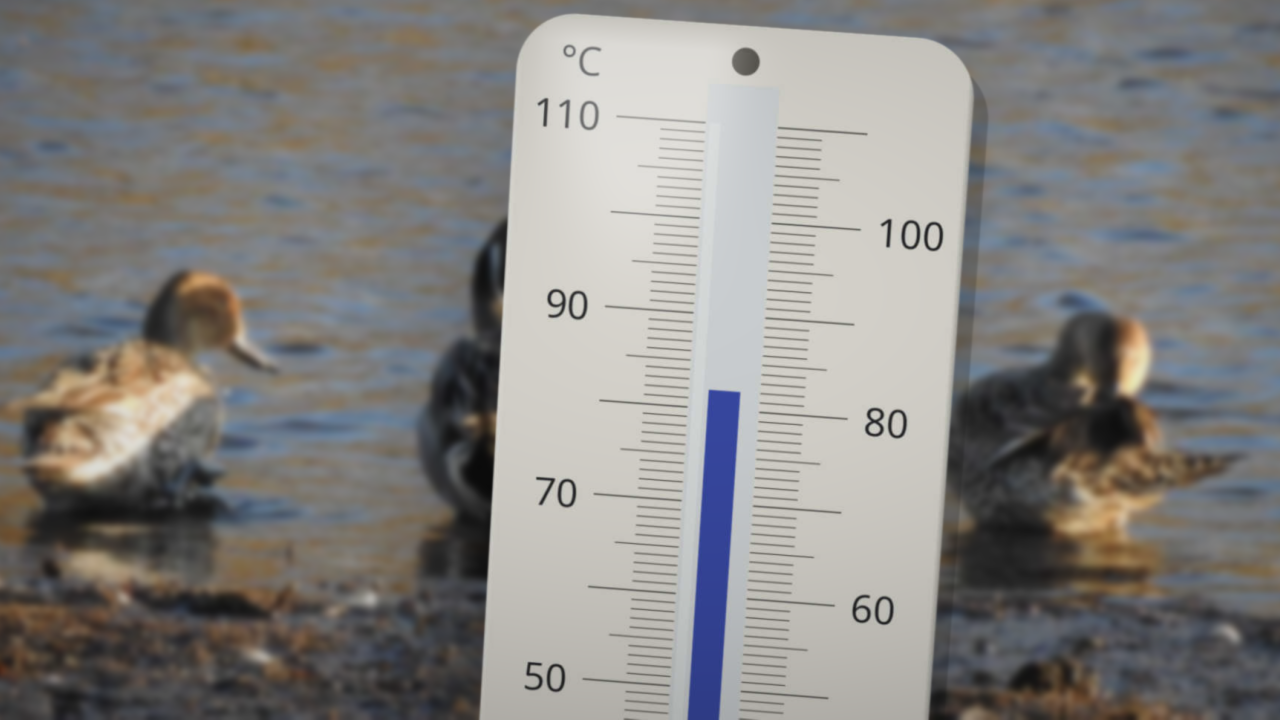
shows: value=82 unit=°C
